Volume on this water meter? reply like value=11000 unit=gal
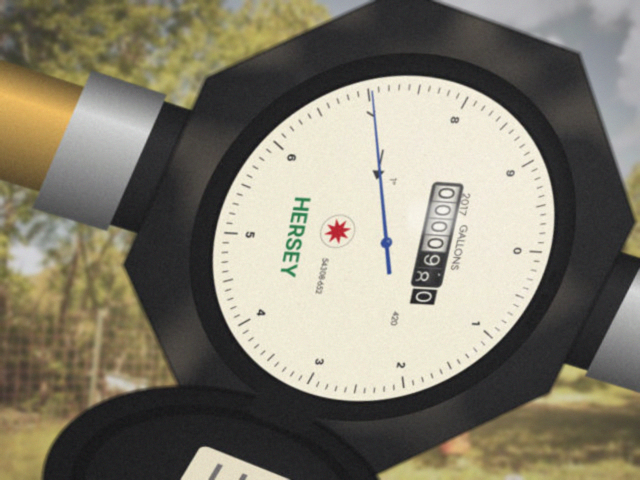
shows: value=977.0 unit=gal
